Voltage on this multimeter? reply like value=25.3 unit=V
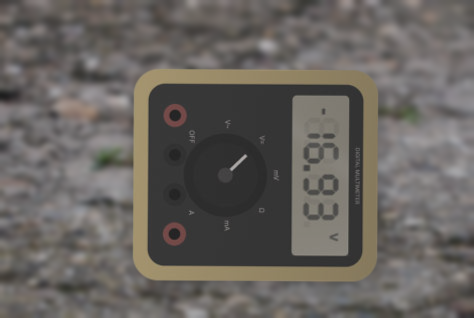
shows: value=-16.93 unit=V
